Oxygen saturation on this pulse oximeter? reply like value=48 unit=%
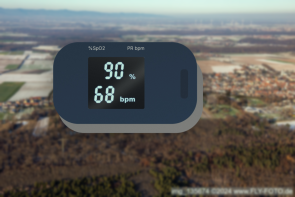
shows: value=90 unit=%
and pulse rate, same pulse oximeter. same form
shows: value=68 unit=bpm
